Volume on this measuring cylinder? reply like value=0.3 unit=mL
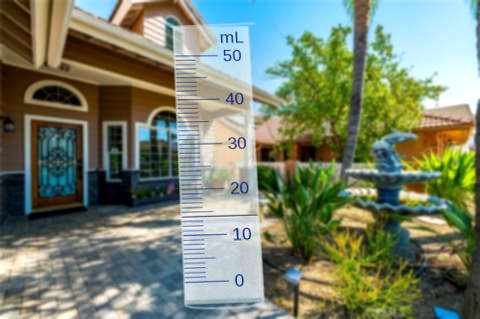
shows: value=14 unit=mL
